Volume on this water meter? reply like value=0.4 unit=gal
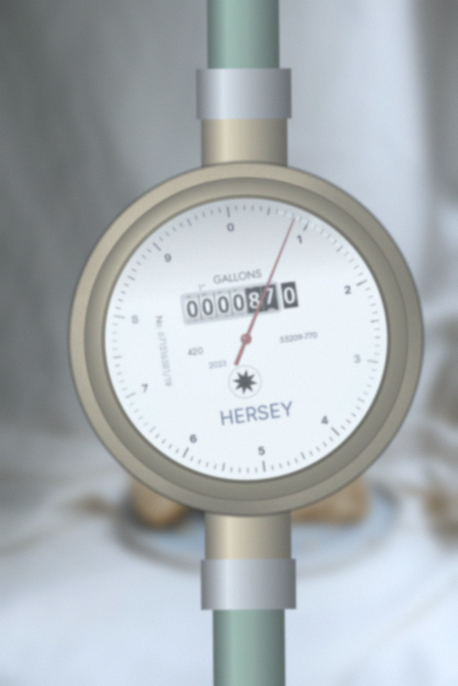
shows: value=870.8 unit=gal
